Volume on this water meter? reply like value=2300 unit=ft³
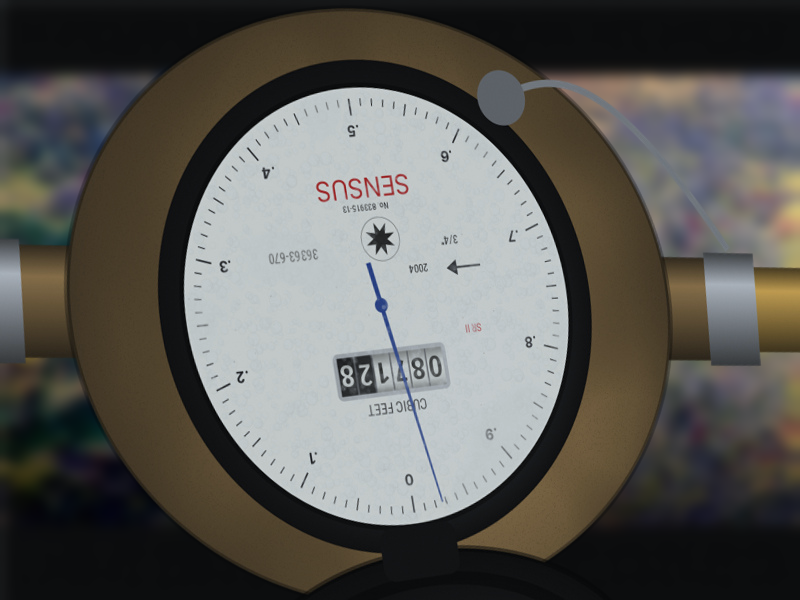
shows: value=87127.97 unit=ft³
